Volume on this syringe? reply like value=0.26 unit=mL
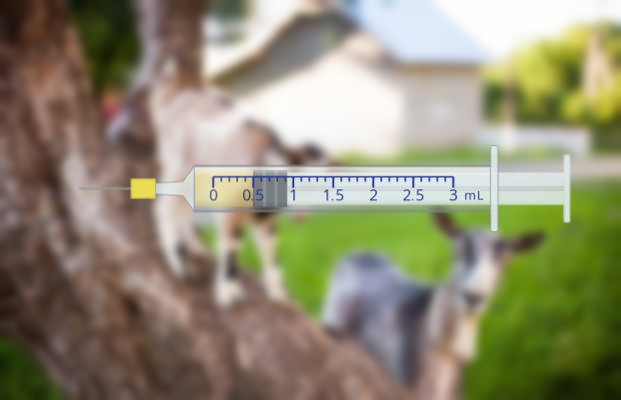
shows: value=0.5 unit=mL
